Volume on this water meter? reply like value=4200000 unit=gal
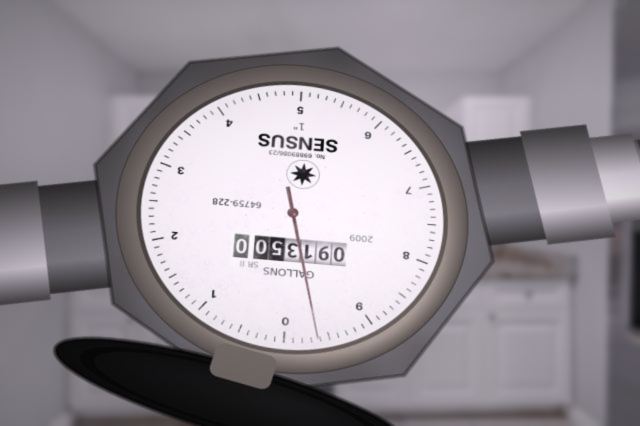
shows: value=913499.6 unit=gal
